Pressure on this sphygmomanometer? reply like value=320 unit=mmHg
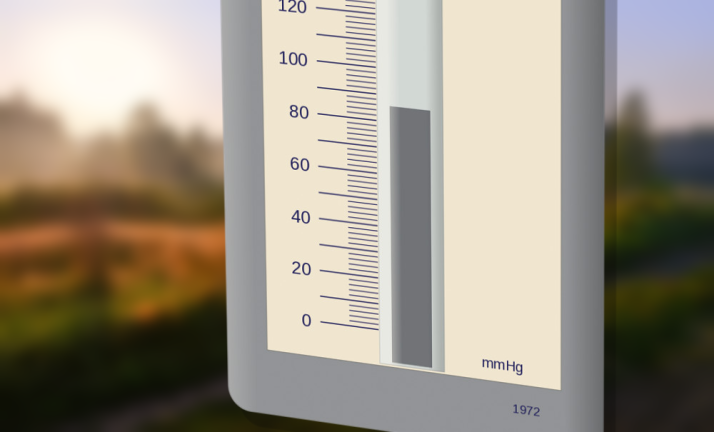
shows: value=86 unit=mmHg
